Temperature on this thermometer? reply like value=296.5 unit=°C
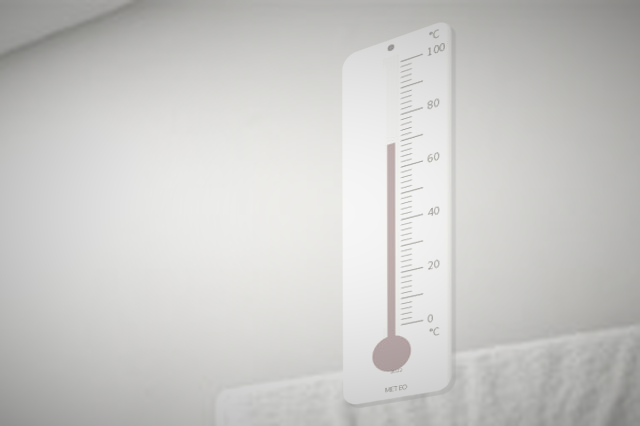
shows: value=70 unit=°C
